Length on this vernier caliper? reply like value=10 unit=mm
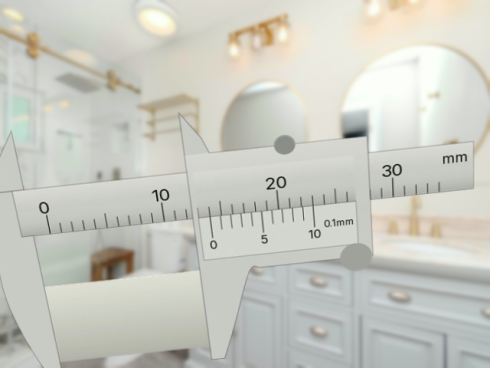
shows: value=14.0 unit=mm
